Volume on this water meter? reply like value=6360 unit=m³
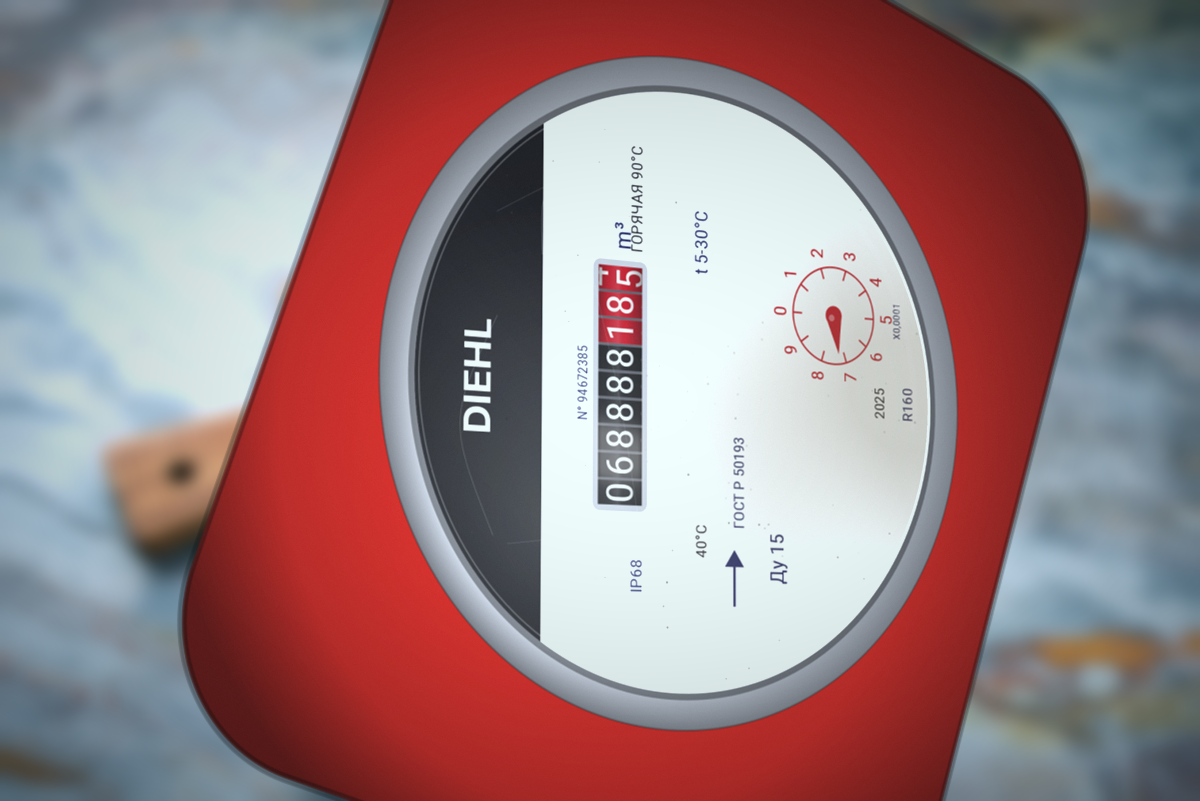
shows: value=68888.1847 unit=m³
